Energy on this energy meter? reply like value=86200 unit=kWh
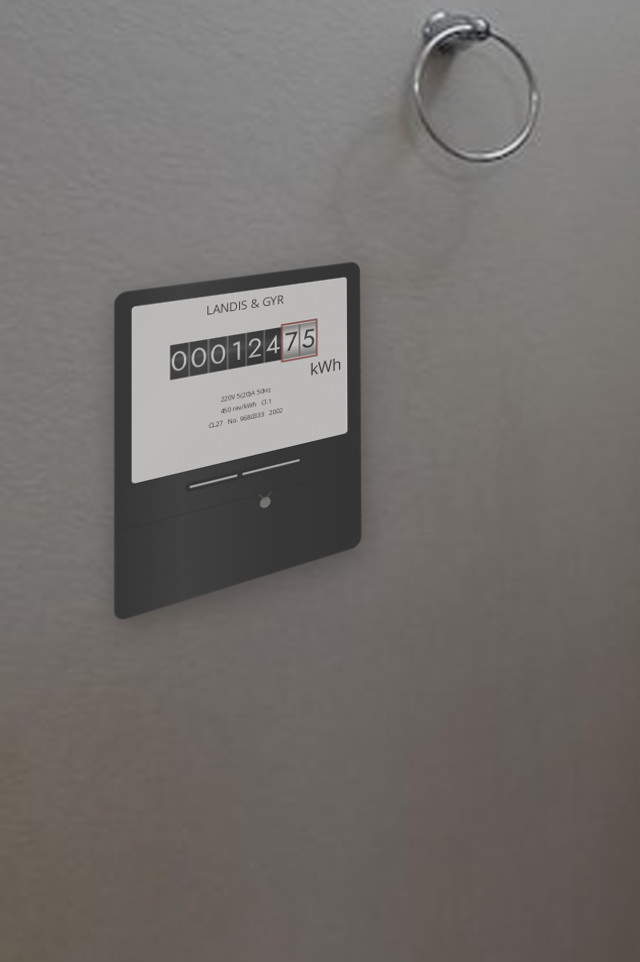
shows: value=124.75 unit=kWh
